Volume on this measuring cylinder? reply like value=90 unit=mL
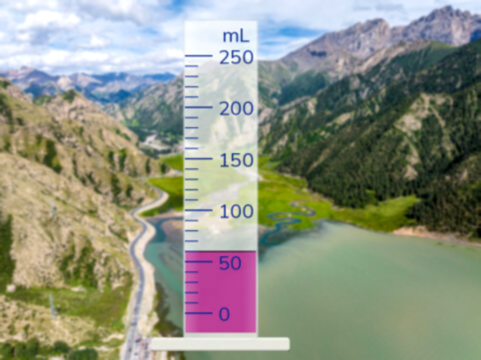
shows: value=60 unit=mL
